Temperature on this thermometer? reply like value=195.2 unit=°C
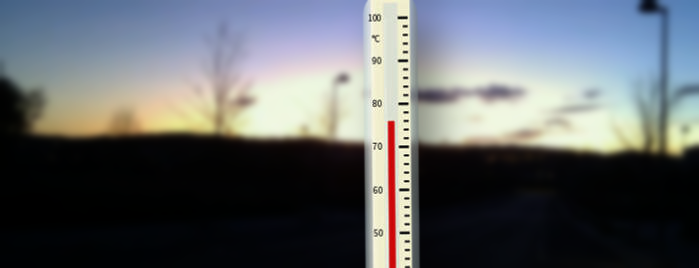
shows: value=76 unit=°C
